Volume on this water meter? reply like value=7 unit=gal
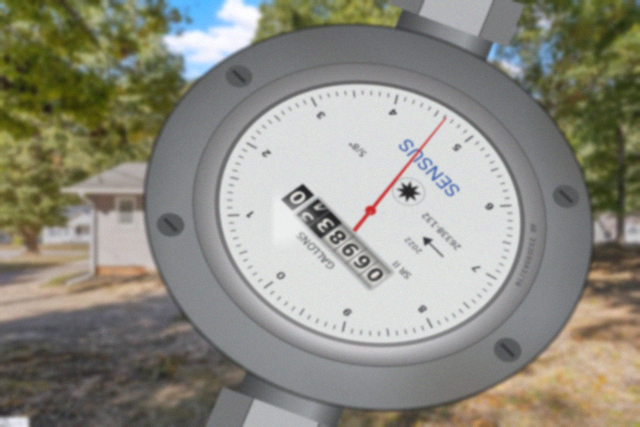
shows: value=698334.6 unit=gal
